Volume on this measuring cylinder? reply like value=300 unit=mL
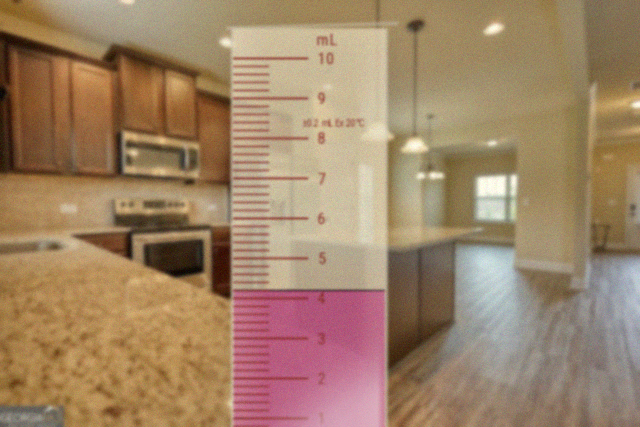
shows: value=4.2 unit=mL
